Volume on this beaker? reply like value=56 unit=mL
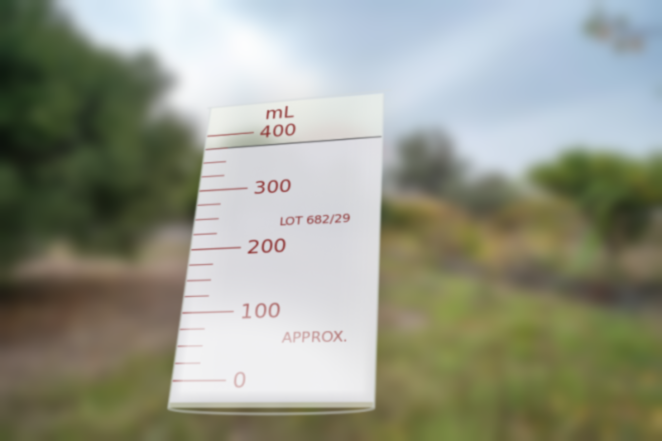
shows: value=375 unit=mL
